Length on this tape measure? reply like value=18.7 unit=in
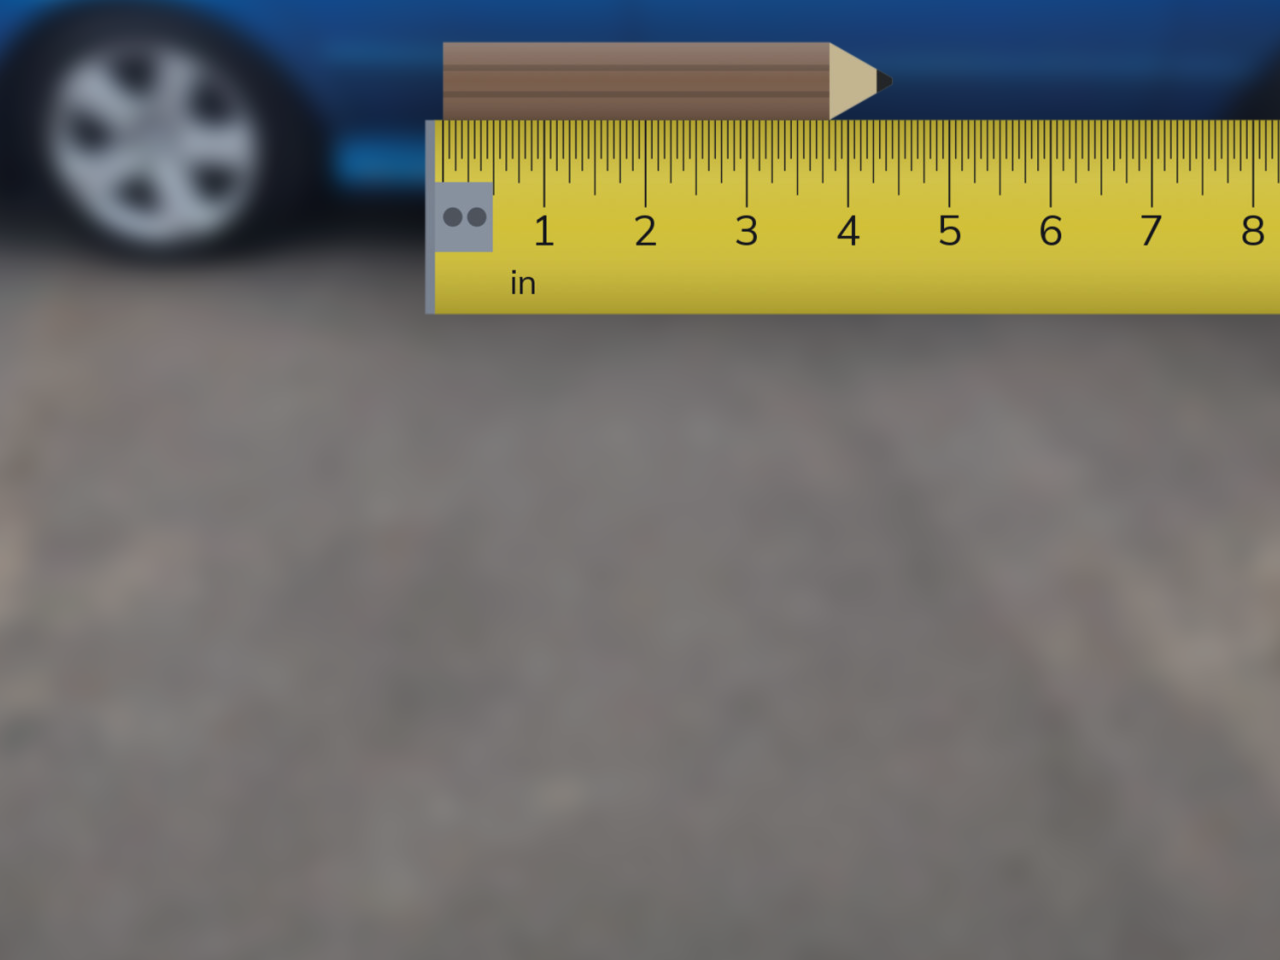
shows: value=4.4375 unit=in
